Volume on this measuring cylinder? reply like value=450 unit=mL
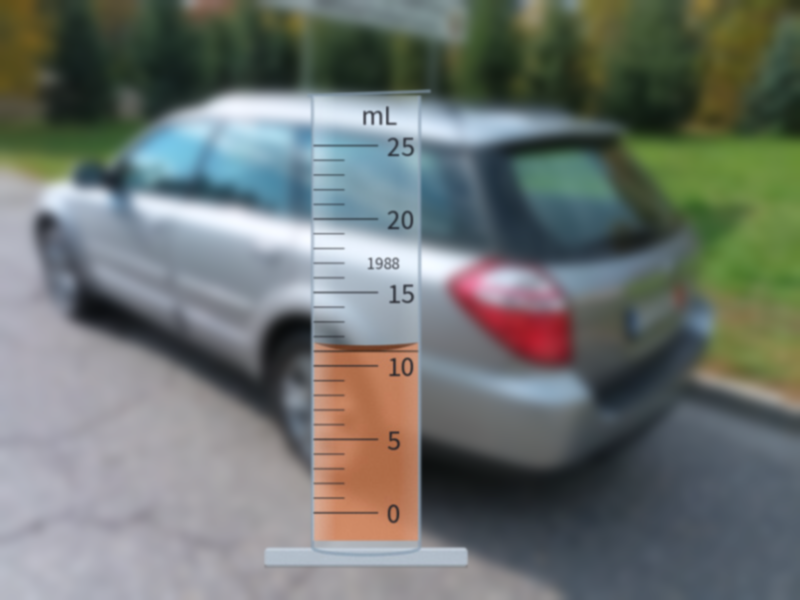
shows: value=11 unit=mL
